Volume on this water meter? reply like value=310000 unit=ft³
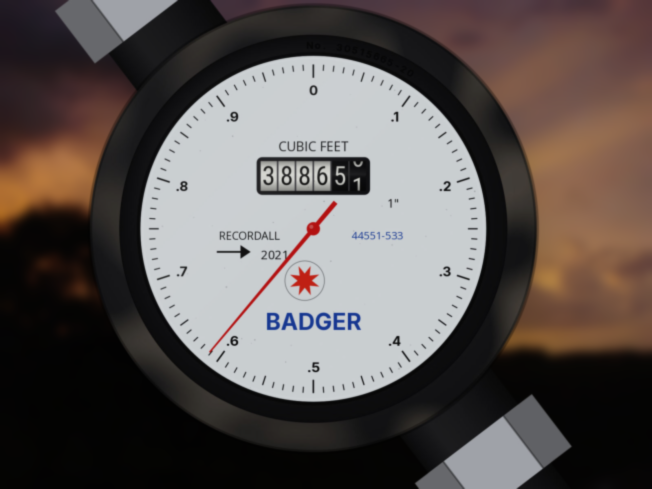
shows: value=388650.61 unit=ft³
